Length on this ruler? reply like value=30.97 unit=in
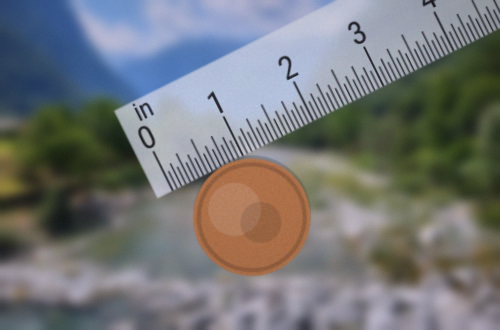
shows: value=1.5 unit=in
